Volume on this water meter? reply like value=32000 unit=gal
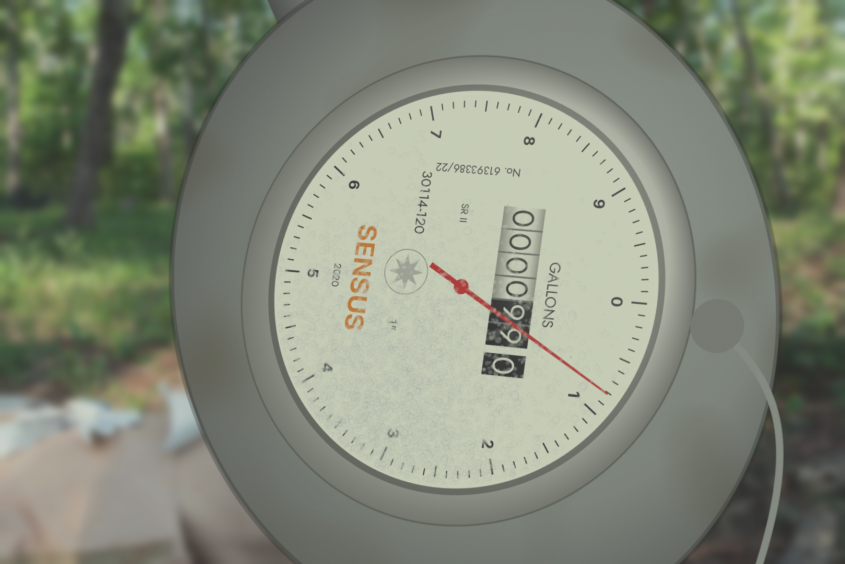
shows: value=990.8 unit=gal
